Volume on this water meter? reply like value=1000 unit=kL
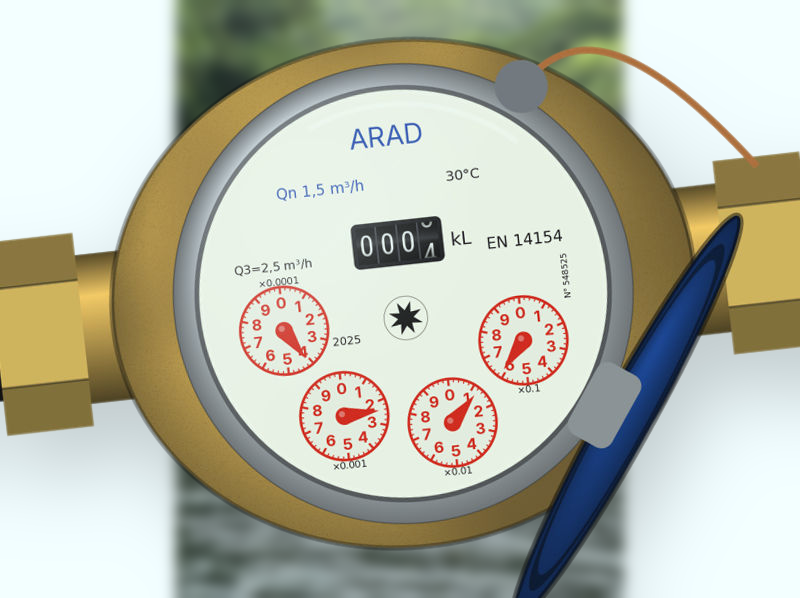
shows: value=3.6124 unit=kL
